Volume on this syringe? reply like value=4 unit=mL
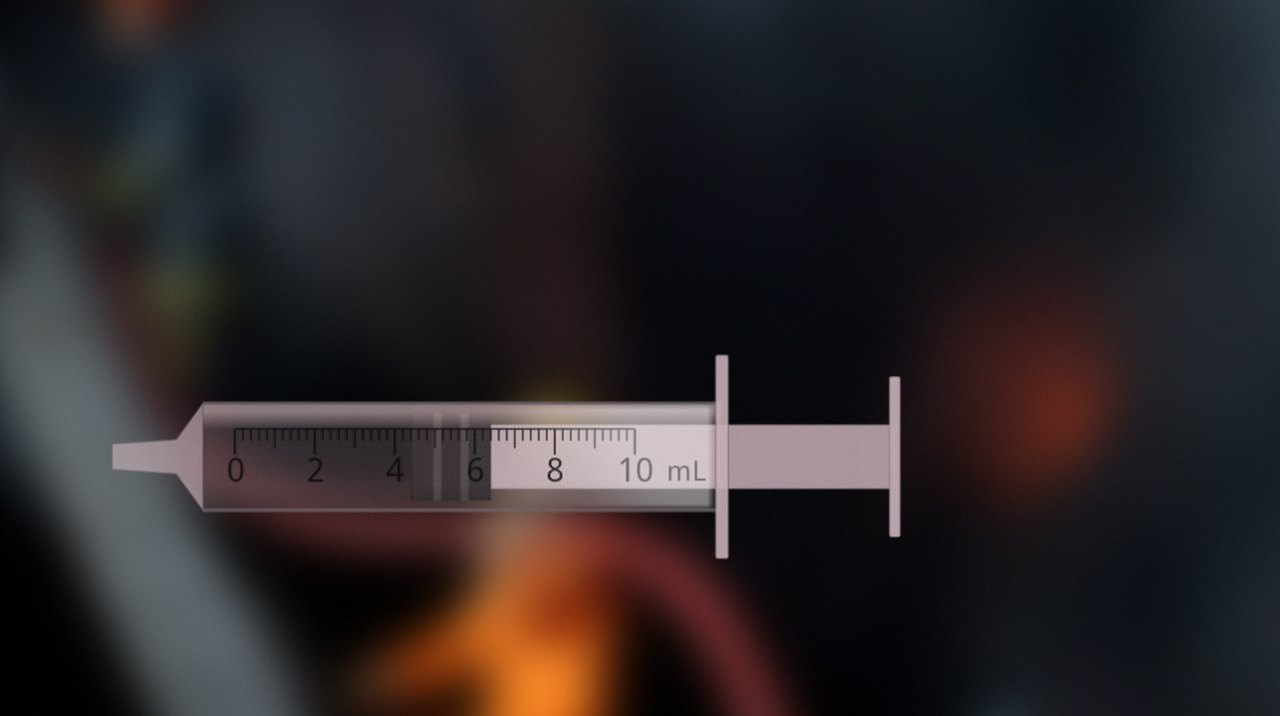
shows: value=4.4 unit=mL
